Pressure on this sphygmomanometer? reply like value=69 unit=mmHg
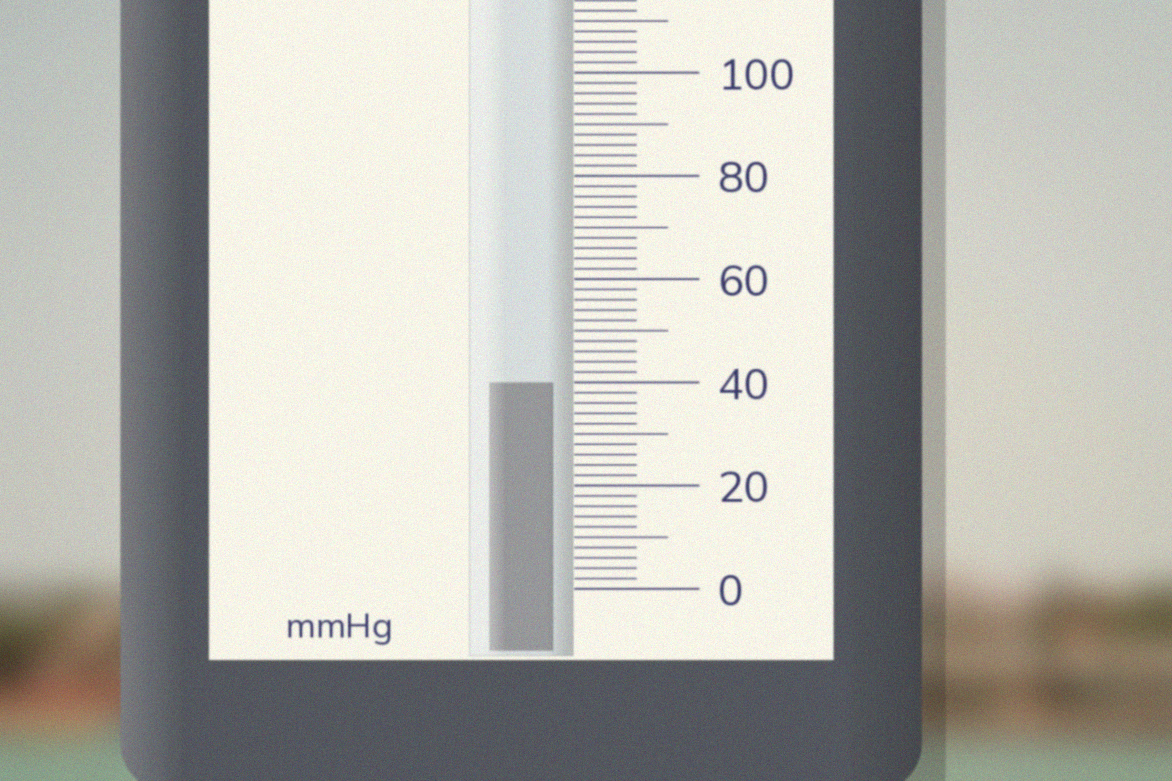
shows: value=40 unit=mmHg
